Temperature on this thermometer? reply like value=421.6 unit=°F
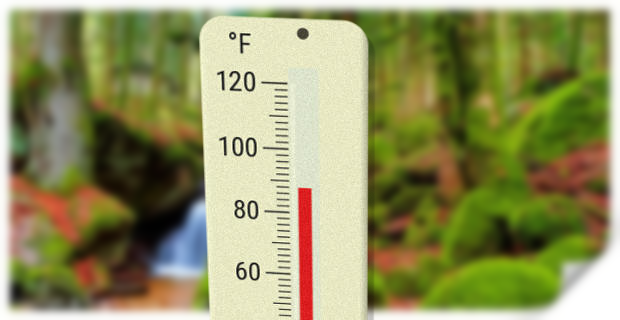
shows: value=88 unit=°F
